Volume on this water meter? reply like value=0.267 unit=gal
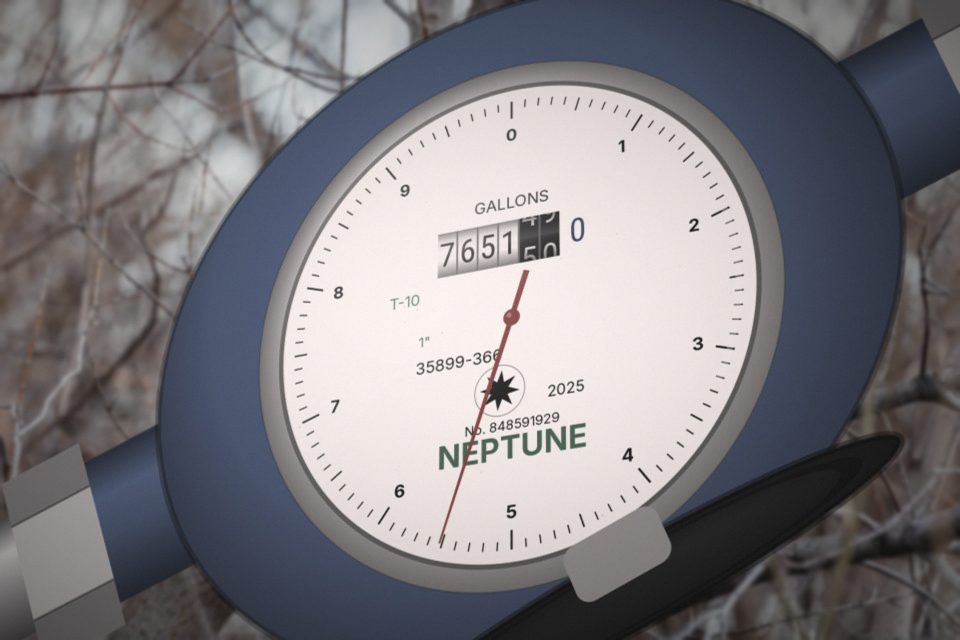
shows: value=7651495.5 unit=gal
